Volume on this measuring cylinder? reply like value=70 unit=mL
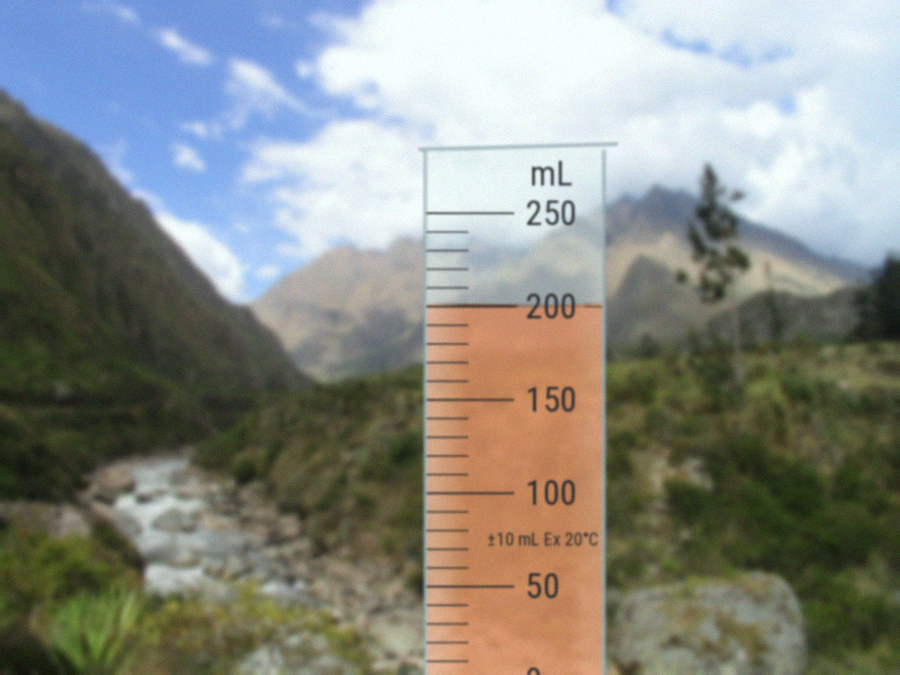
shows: value=200 unit=mL
